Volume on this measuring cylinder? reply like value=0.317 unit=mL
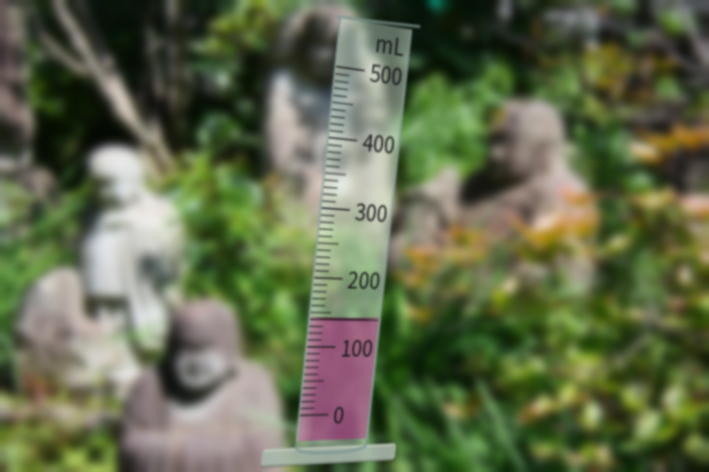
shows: value=140 unit=mL
